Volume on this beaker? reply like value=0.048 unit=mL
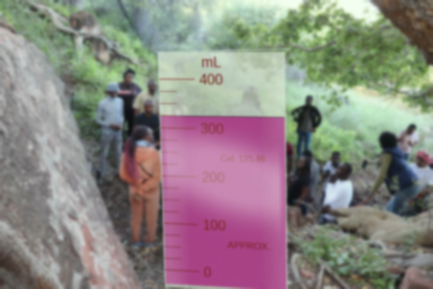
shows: value=325 unit=mL
